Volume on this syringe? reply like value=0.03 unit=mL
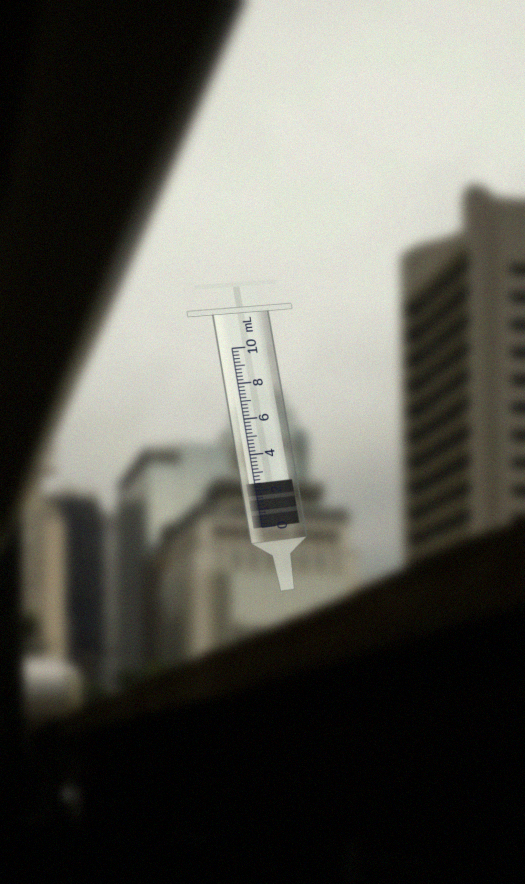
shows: value=0 unit=mL
